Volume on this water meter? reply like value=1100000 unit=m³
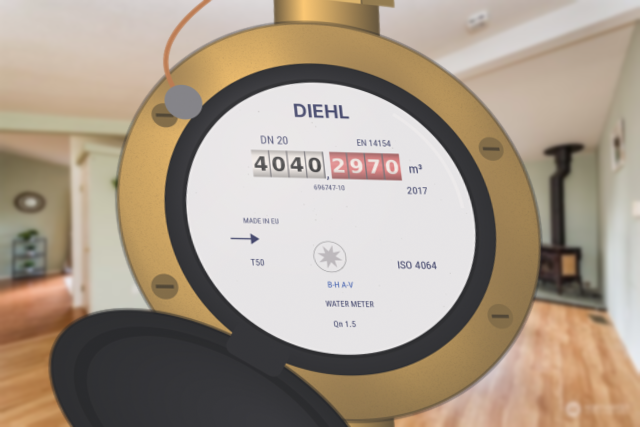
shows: value=4040.2970 unit=m³
